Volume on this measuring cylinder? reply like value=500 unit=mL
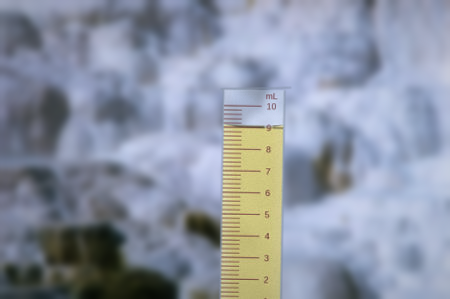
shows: value=9 unit=mL
